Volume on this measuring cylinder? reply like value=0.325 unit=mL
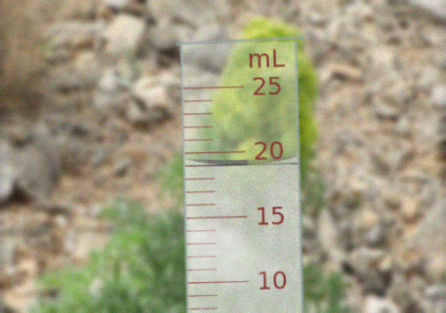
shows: value=19 unit=mL
